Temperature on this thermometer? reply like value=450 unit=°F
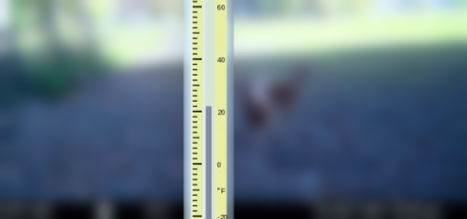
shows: value=22 unit=°F
